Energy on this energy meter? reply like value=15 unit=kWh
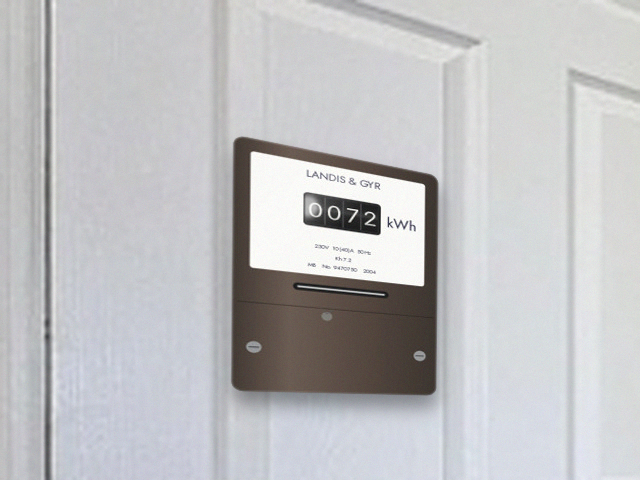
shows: value=72 unit=kWh
